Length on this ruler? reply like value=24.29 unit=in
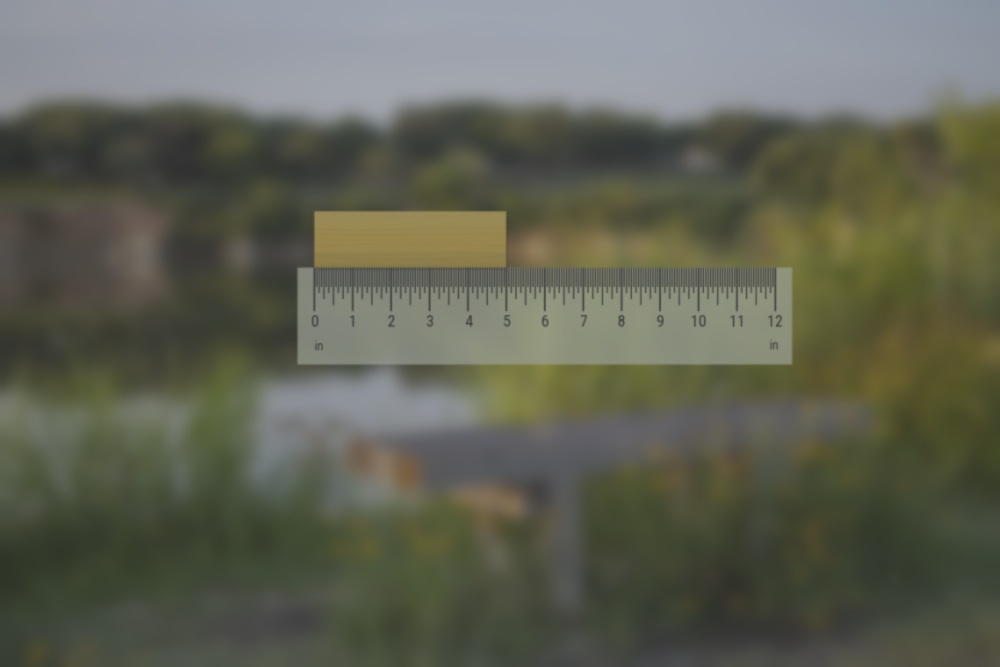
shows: value=5 unit=in
